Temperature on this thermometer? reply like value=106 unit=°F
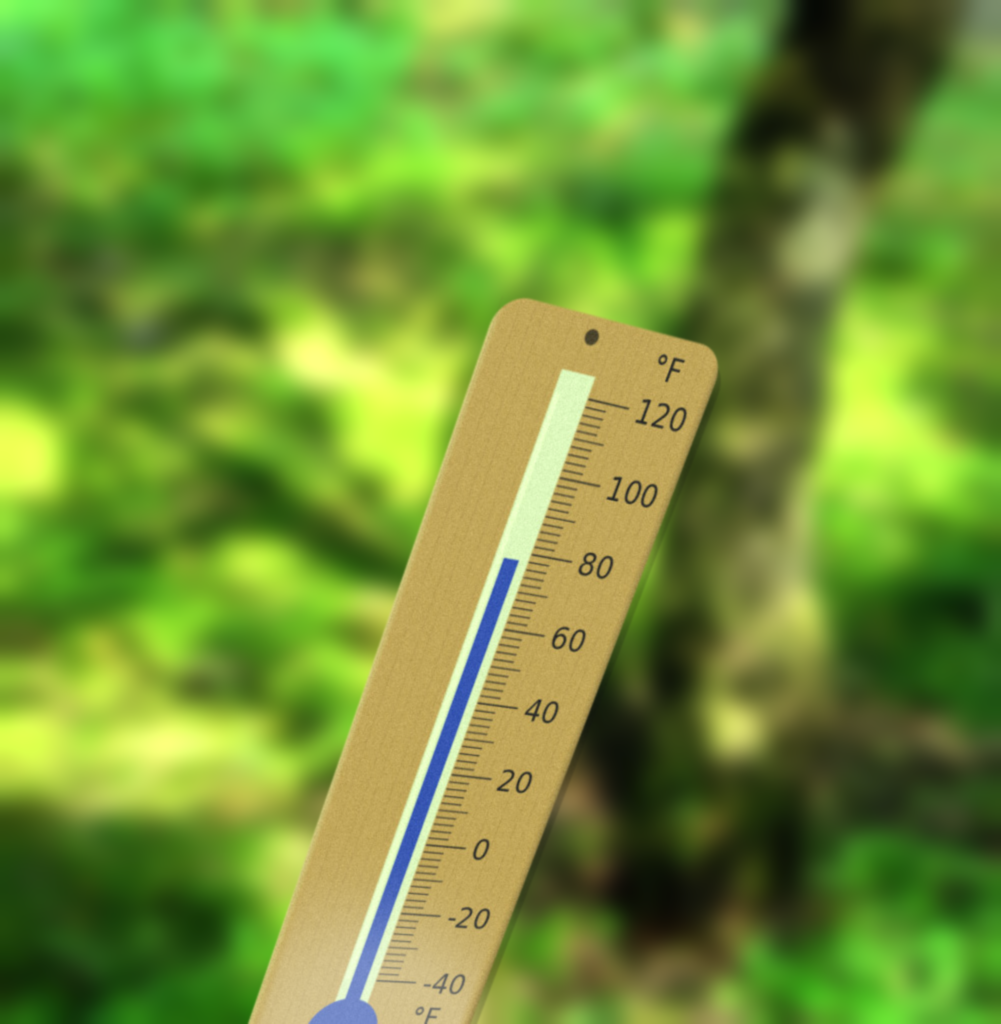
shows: value=78 unit=°F
